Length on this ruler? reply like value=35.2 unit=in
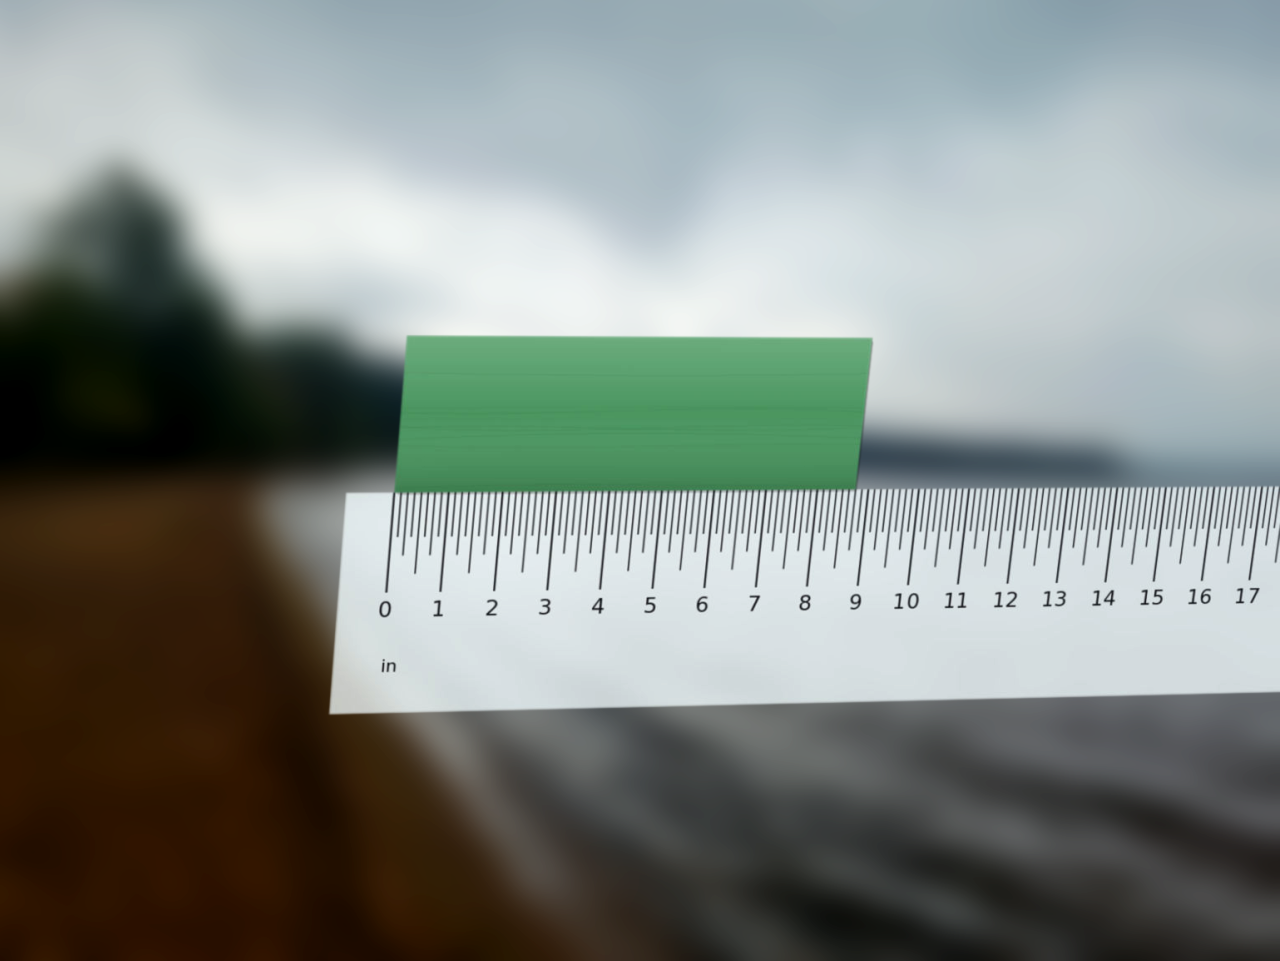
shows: value=8.75 unit=in
